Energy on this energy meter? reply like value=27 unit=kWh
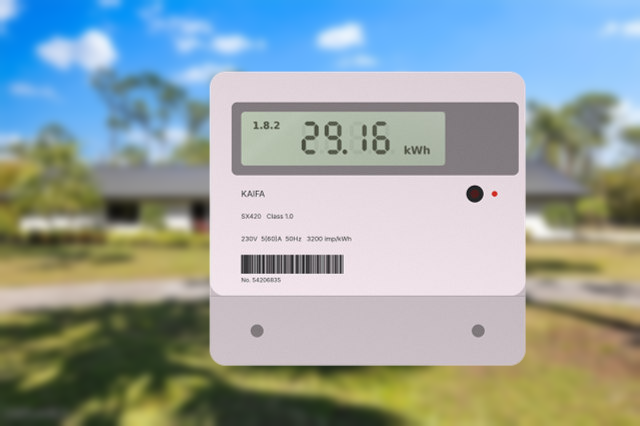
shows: value=29.16 unit=kWh
